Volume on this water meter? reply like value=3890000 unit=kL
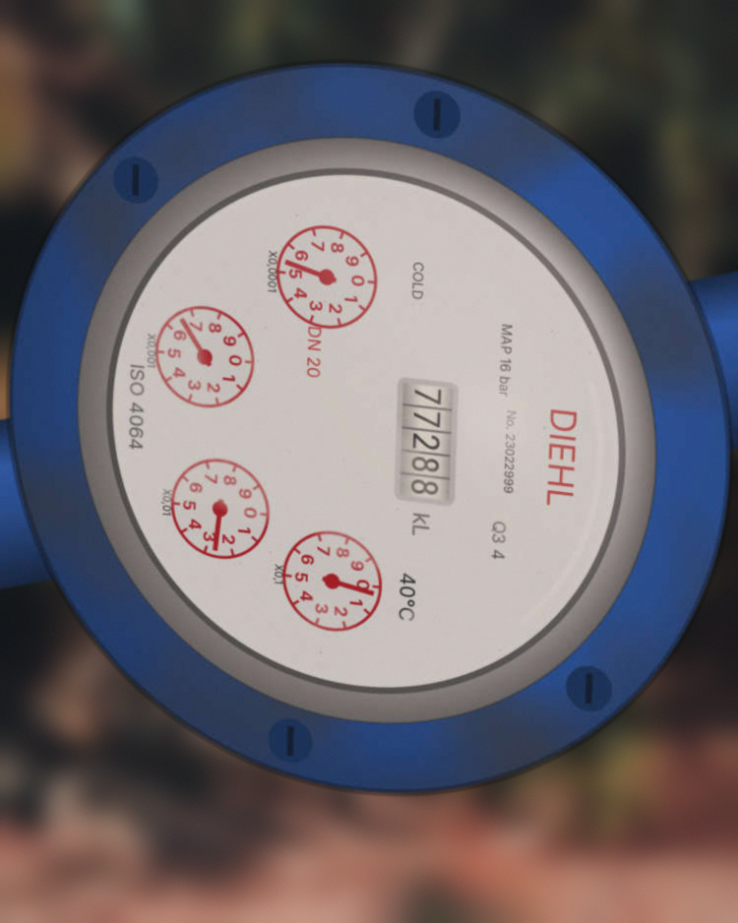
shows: value=77288.0265 unit=kL
